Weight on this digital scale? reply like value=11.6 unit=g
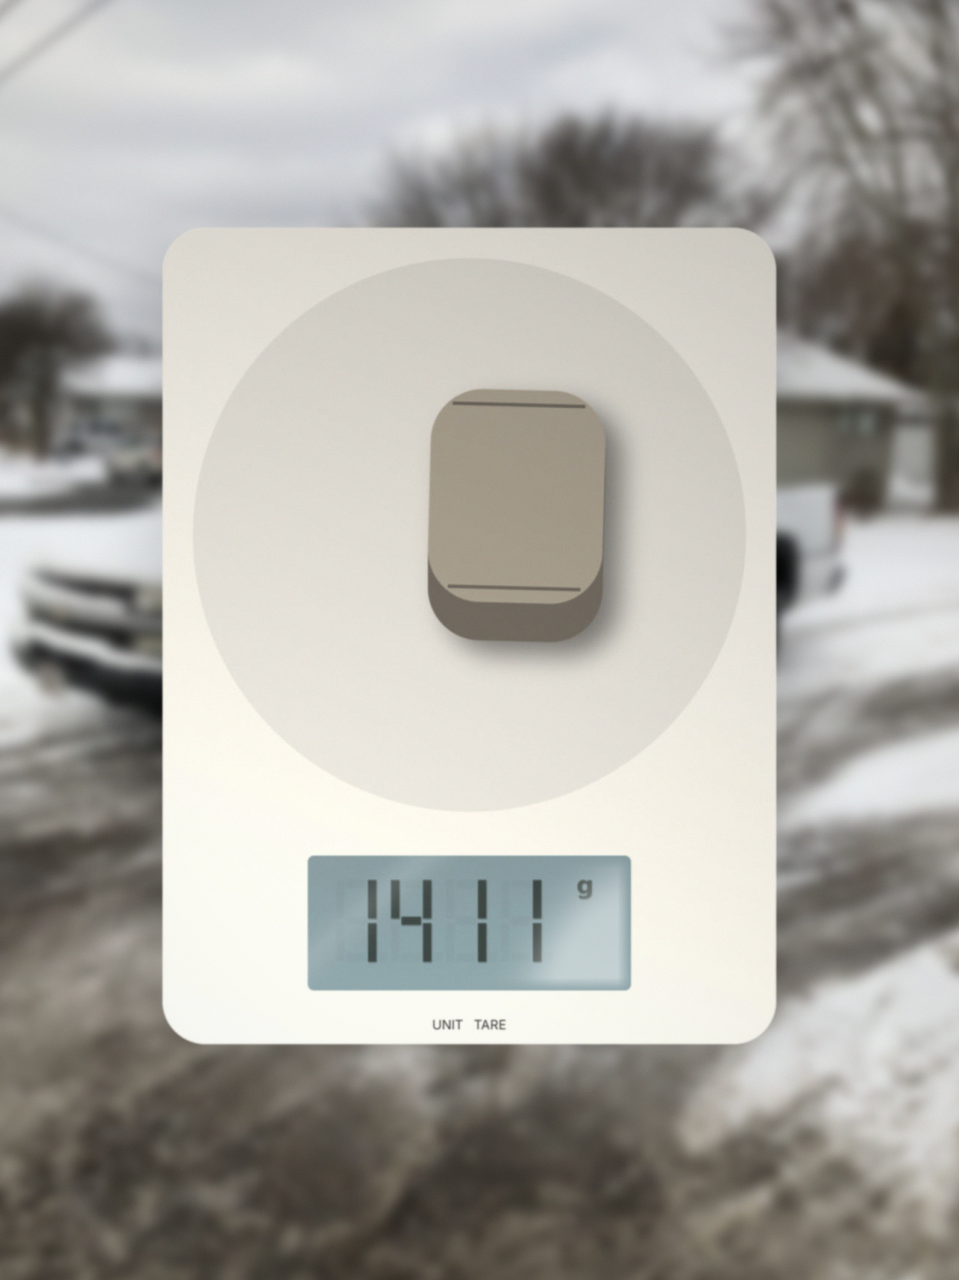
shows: value=1411 unit=g
